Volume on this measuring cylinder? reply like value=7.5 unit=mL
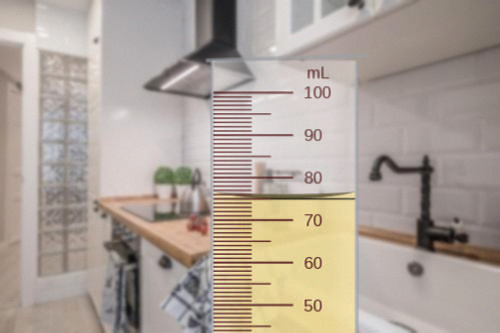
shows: value=75 unit=mL
